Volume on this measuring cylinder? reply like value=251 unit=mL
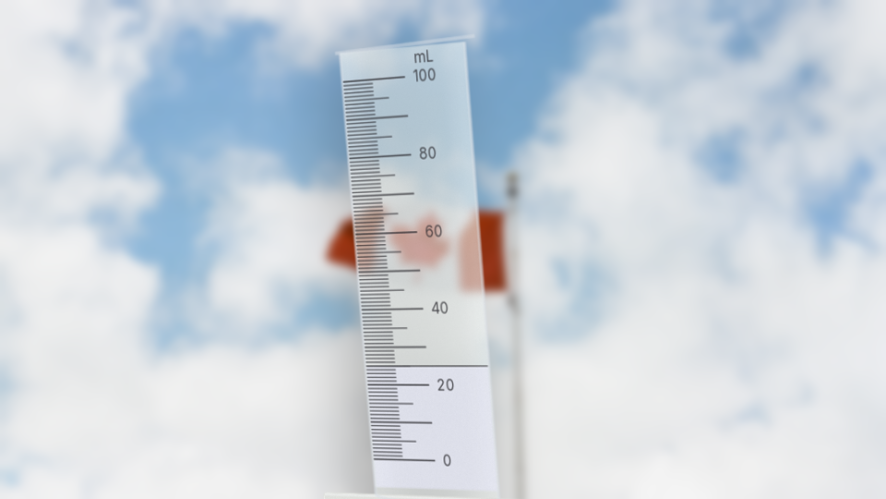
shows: value=25 unit=mL
